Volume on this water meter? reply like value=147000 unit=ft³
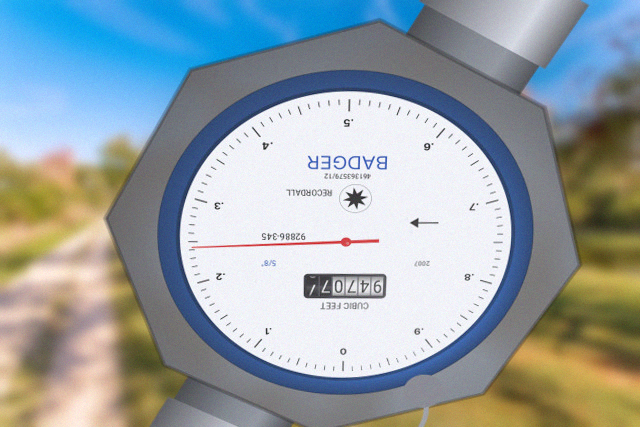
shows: value=947077.24 unit=ft³
